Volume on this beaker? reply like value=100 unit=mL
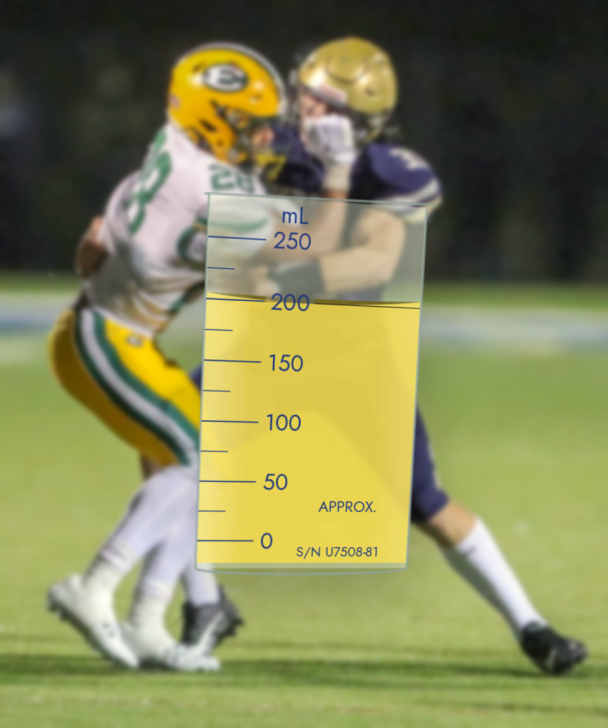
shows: value=200 unit=mL
